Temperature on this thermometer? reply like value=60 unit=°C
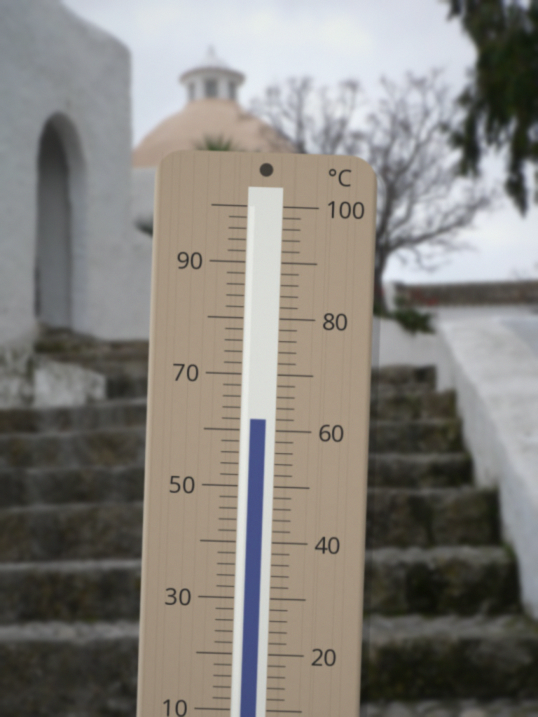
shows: value=62 unit=°C
